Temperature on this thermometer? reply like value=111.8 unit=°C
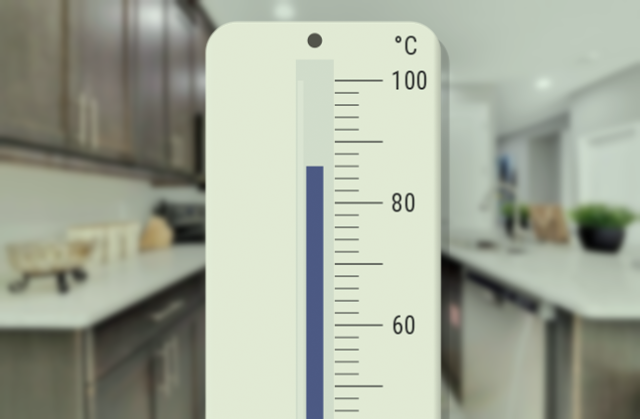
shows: value=86 unit=°C
